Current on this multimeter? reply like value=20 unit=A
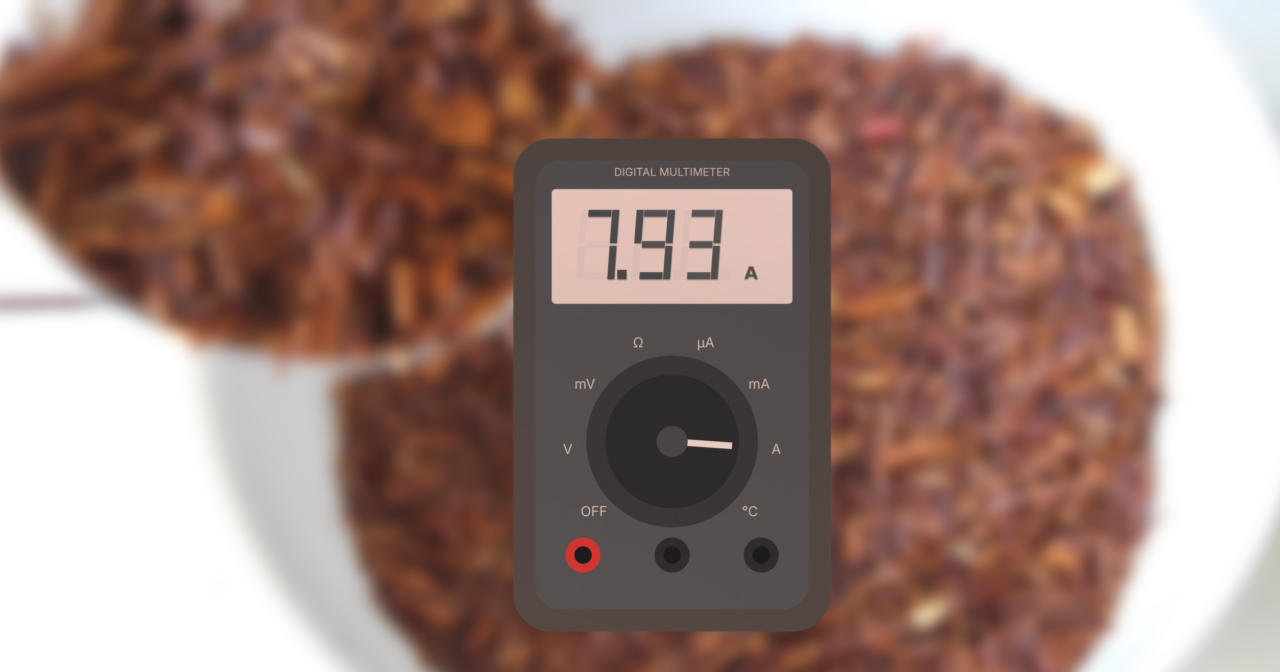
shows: value=7.93 unit=A
